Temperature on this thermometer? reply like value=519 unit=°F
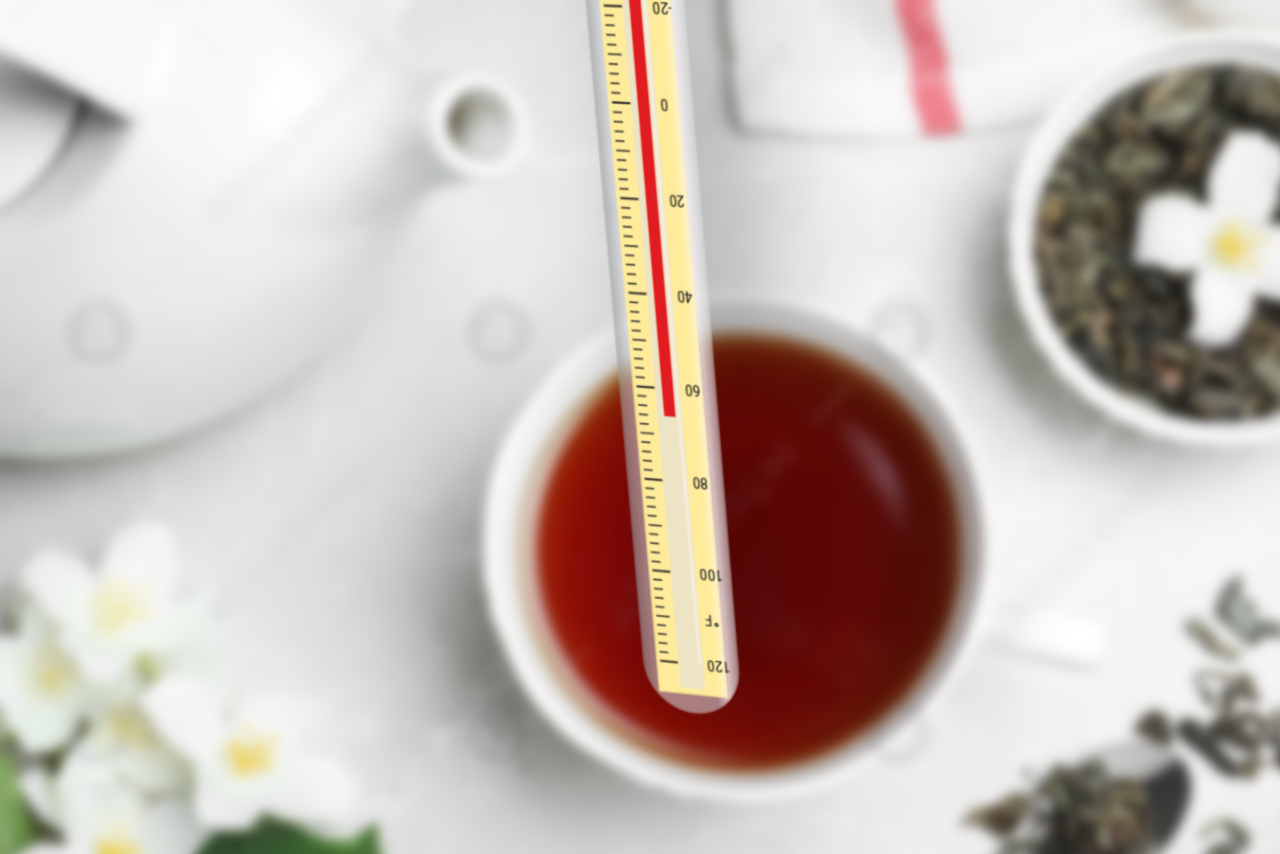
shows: value=66 unit=°F
